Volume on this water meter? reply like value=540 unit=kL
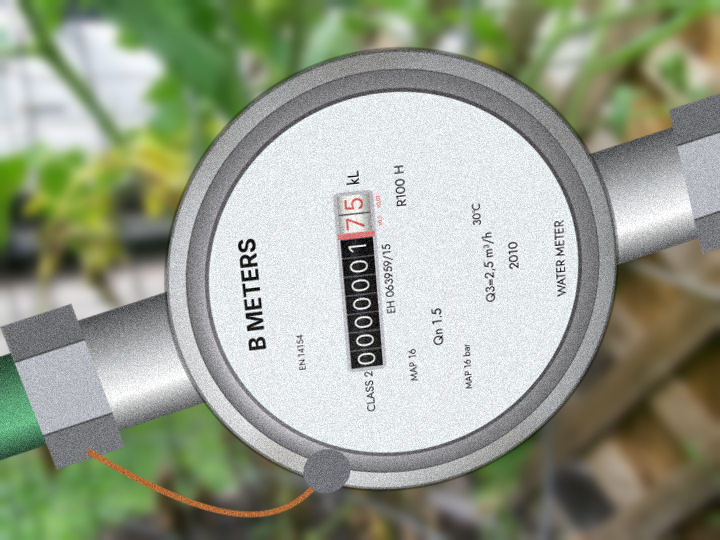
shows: value=1.75 unit=kL
